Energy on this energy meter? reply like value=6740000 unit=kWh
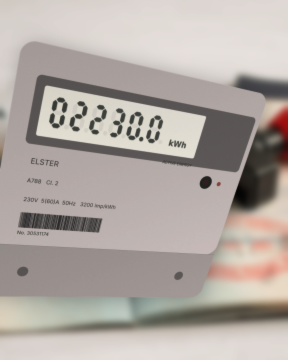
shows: value=2230.0 unit=kWh
